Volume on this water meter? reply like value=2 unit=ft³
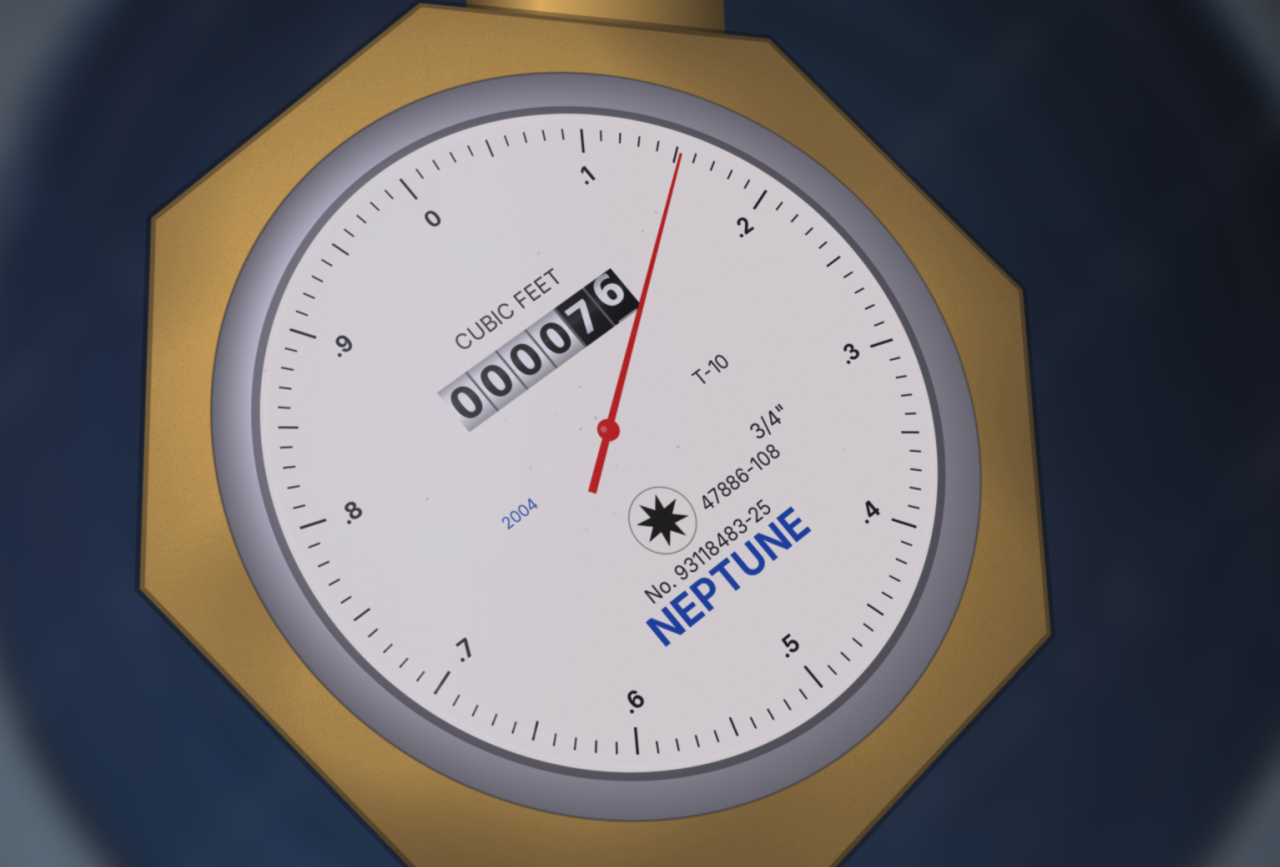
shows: value=76.15 unit=ft³
